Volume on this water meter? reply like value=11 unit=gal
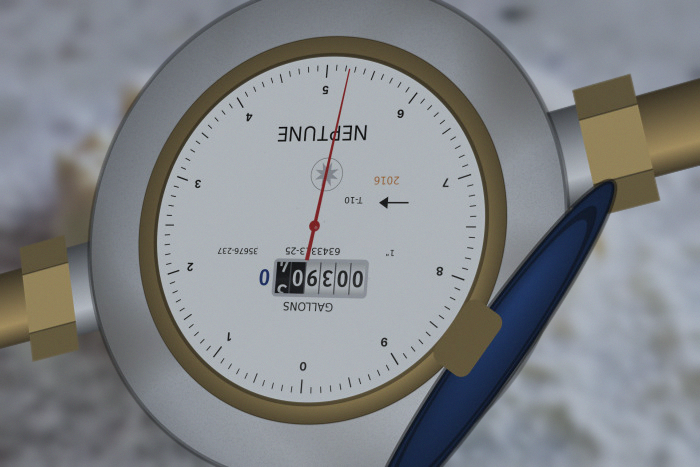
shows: value=39035.2 unit=gal
